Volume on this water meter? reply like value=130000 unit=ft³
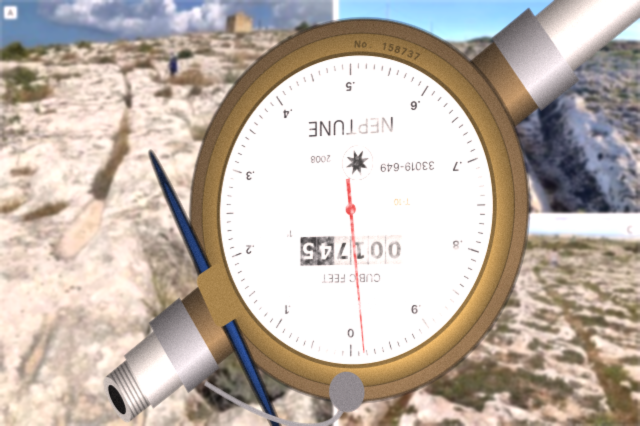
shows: value=1744.98 unit=ft³
